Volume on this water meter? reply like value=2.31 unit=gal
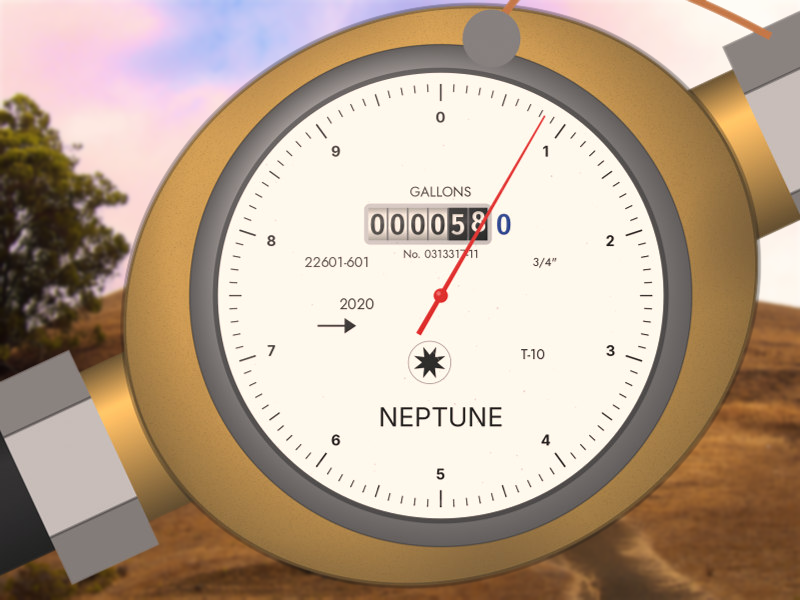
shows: value=580.8 unit=gal
